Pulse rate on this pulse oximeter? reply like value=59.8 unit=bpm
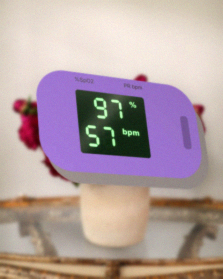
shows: value=57 unit=bpm
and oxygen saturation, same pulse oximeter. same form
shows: value=97 unit=%
